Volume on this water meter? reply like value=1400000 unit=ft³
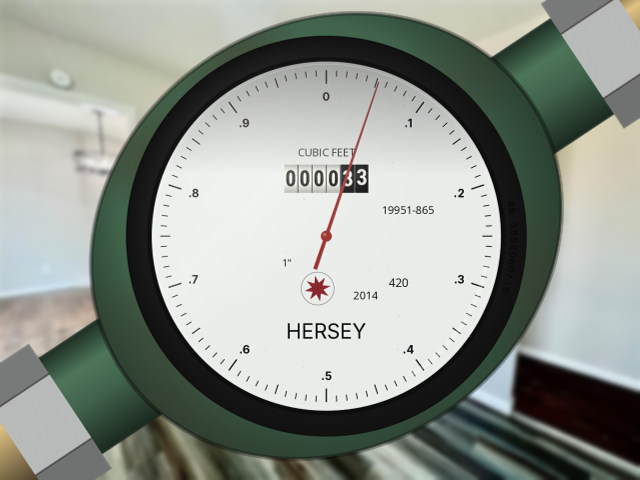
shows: value=33.05 unit=ft³
